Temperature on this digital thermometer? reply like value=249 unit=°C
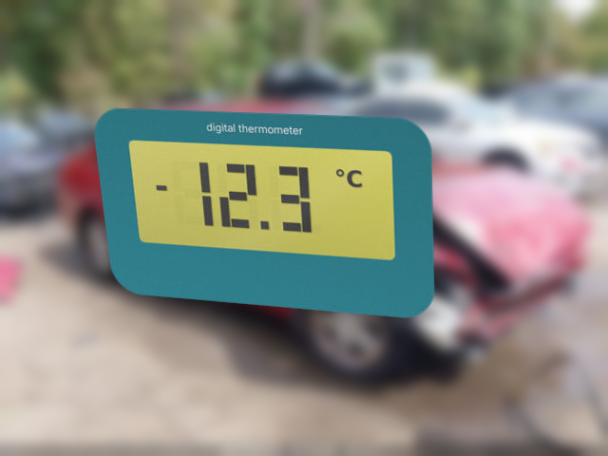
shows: value=-12.3 unit=°C
